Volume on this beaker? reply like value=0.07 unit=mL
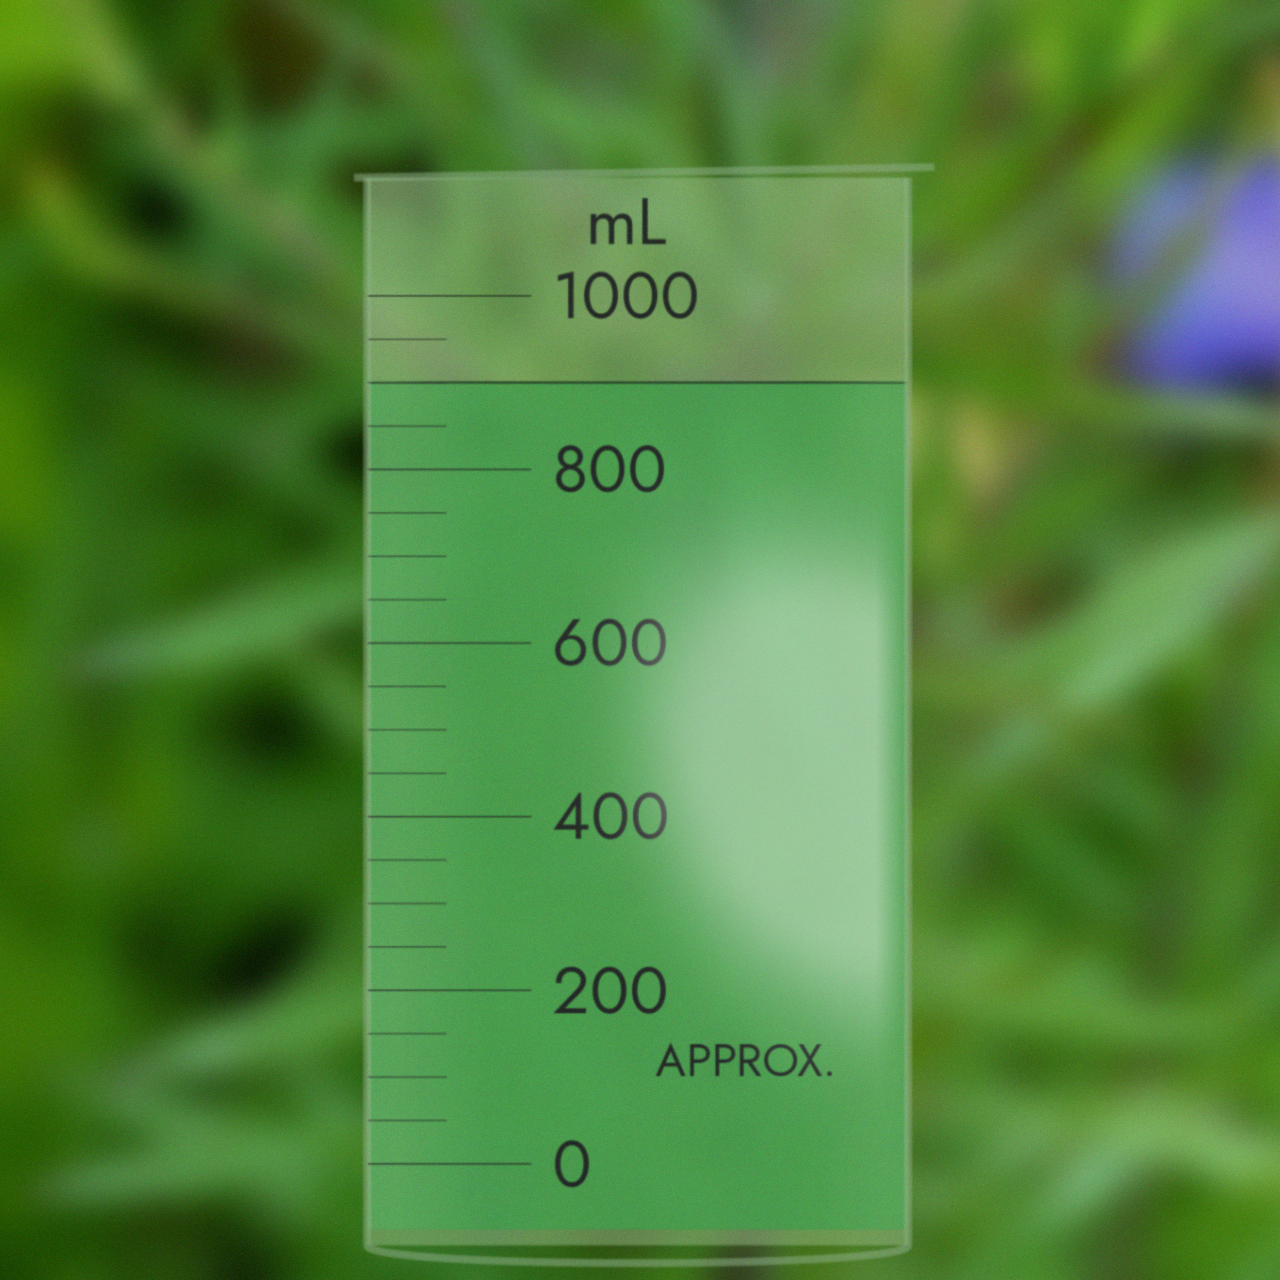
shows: value=900 unit=mL
